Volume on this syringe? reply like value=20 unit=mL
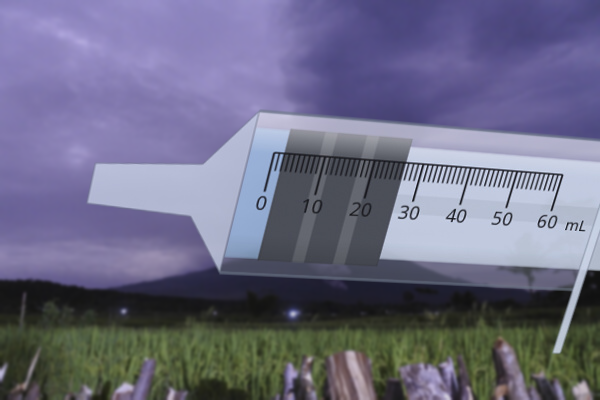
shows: value=2 unit=mL
